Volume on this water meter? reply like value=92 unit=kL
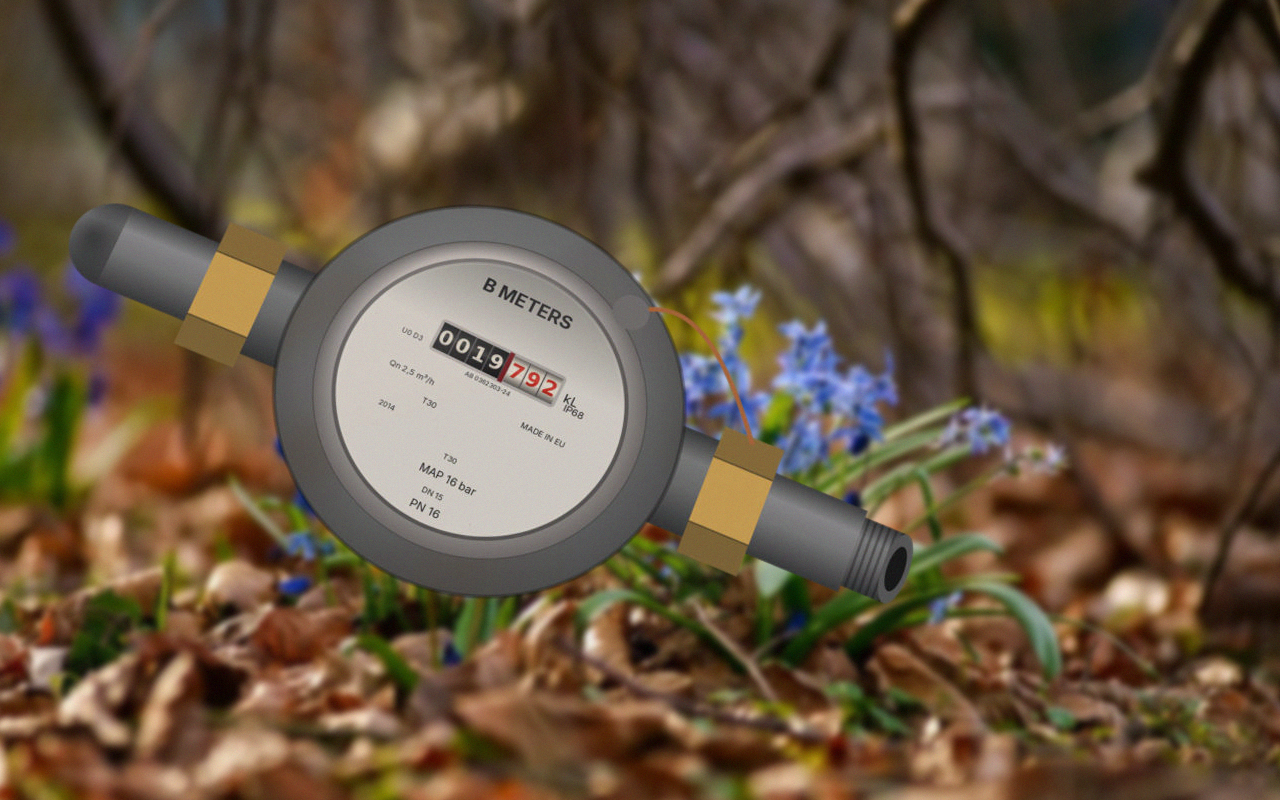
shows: value=19.792 unit=kL
